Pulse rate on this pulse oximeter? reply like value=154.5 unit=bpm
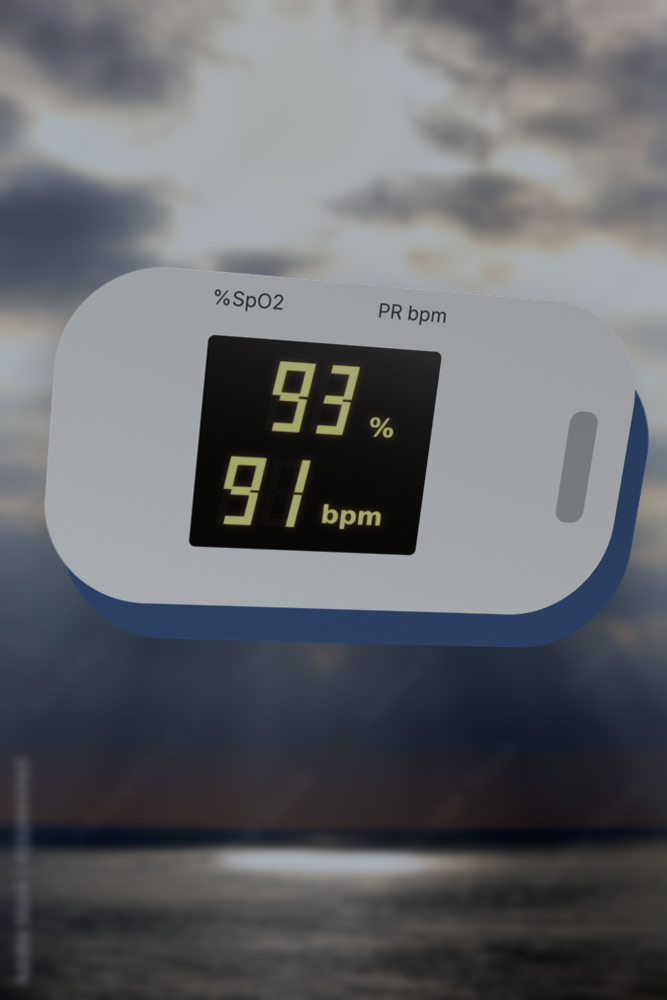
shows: value=91 unit=bpm
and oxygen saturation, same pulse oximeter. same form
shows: value=93 unit=%
